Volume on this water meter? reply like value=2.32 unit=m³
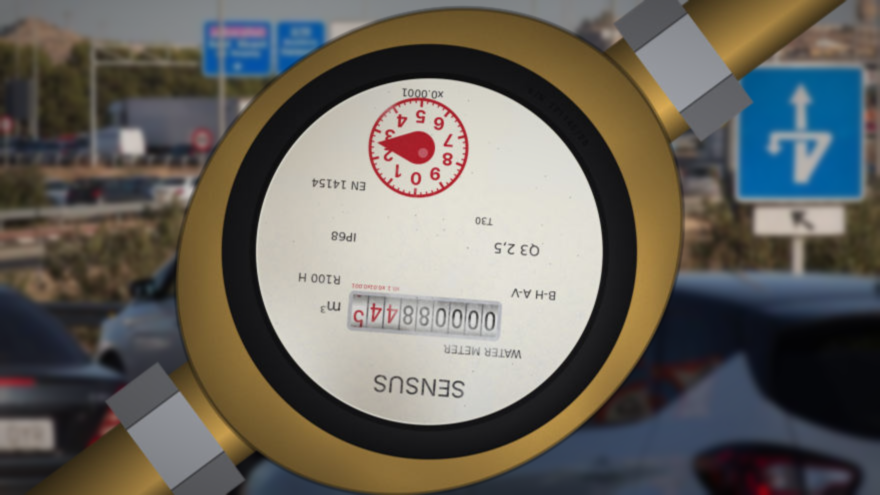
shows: value=88.4452 unit=m³
